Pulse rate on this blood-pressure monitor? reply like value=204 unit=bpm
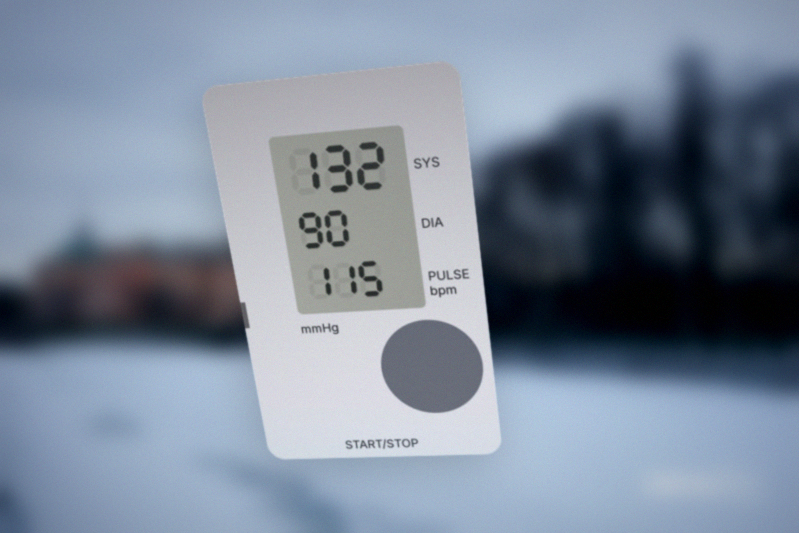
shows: value=115 unit=bpm
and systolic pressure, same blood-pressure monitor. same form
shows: value=132 unit=mmHg
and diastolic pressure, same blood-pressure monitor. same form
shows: value=90 unit=mmHg
